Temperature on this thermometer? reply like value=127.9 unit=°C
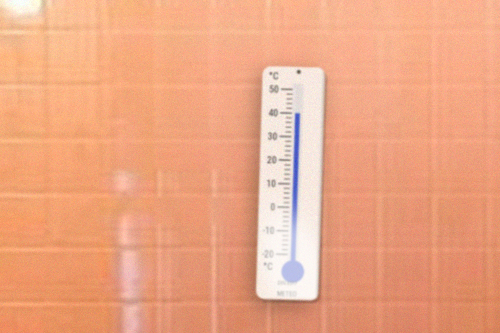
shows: value=40 unit=°C
